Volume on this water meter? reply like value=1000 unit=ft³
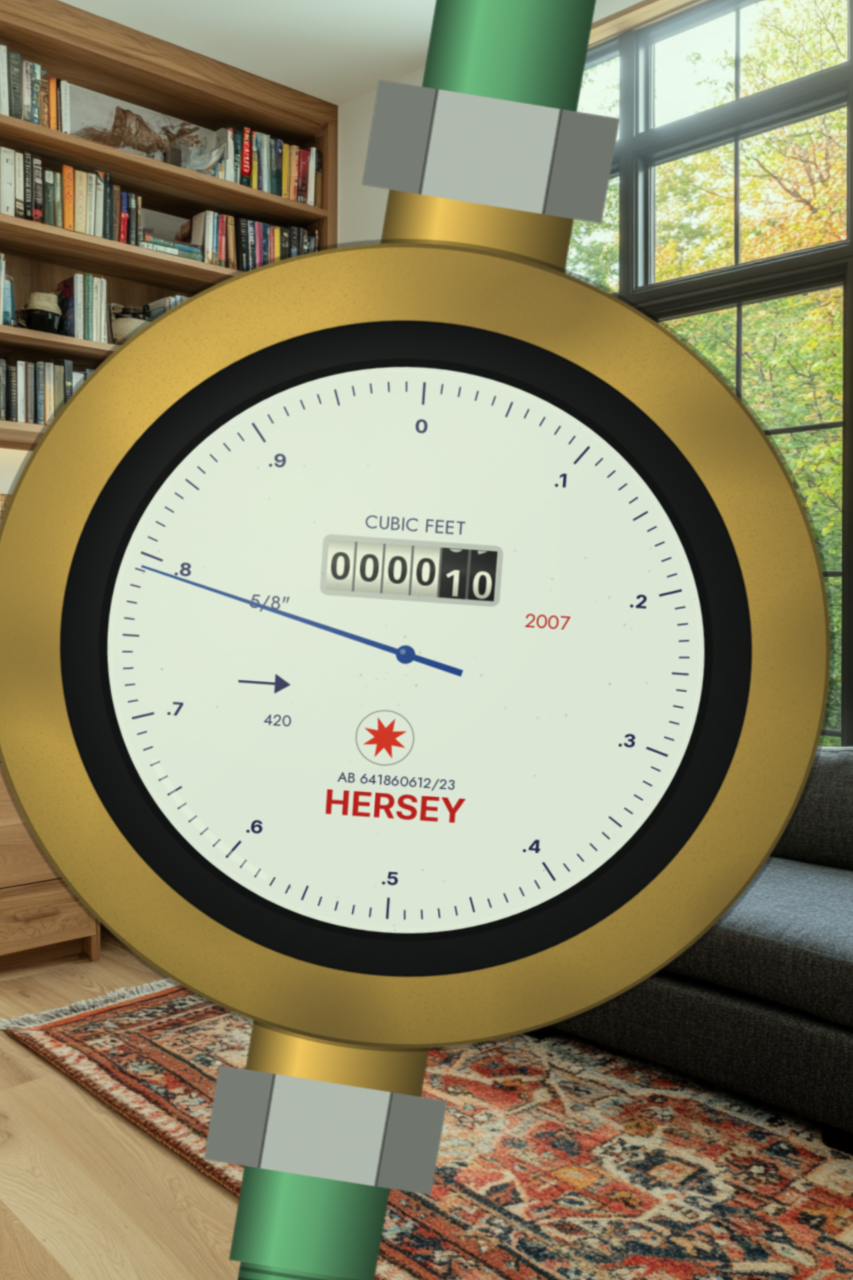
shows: value=9.79 unit=ft³
